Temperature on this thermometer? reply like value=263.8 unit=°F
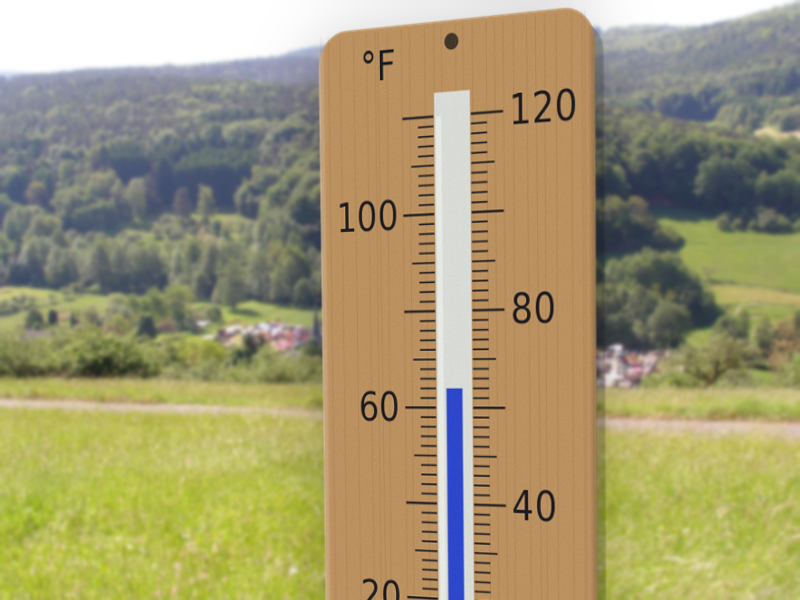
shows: value=64 unit=°F
